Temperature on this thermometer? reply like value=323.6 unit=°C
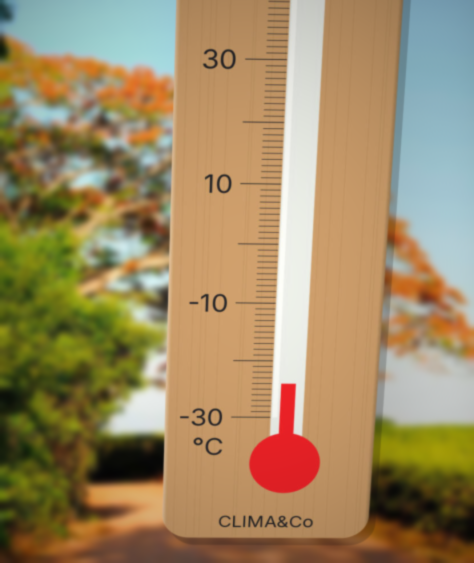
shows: value=-24 unit=°C
